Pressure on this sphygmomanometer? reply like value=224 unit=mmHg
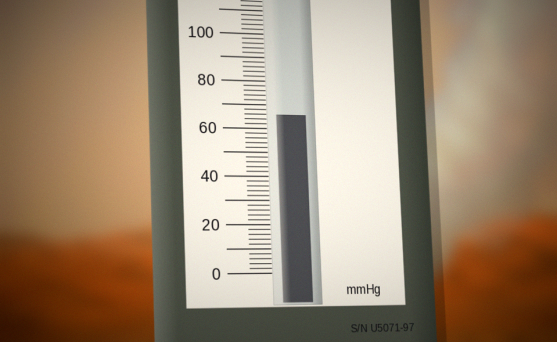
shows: value=66 unit=mmHg
